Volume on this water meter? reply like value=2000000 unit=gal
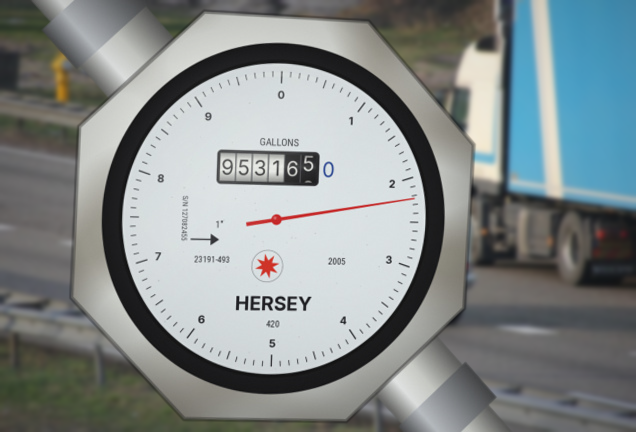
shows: value=9531652.2 unit=gal
